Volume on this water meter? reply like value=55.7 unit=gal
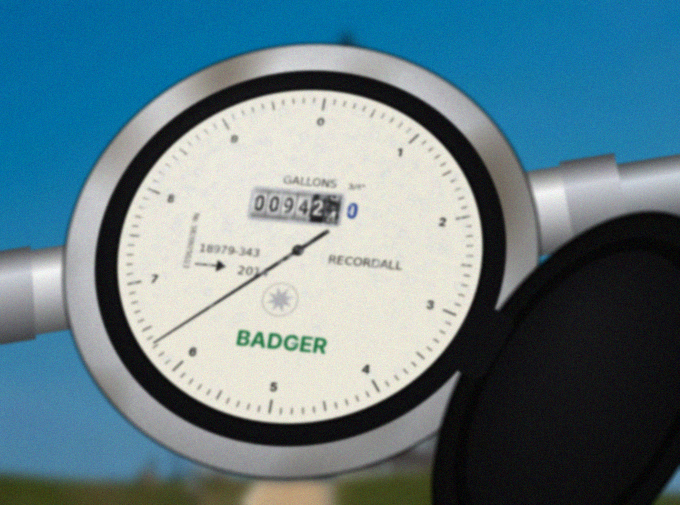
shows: value=94236.3 unit=gal
